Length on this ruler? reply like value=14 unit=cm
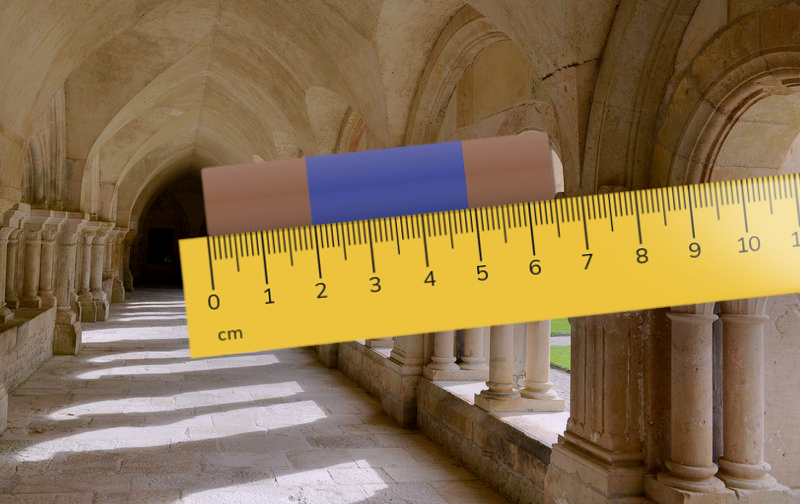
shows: value=6.5 unit=cm
